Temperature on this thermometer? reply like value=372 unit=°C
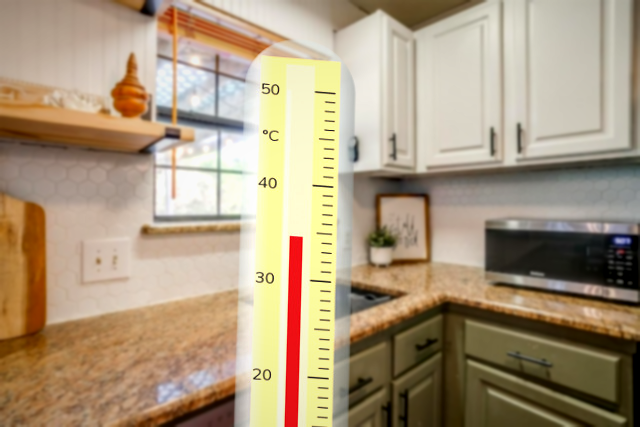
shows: value=34.5 unit=°C
